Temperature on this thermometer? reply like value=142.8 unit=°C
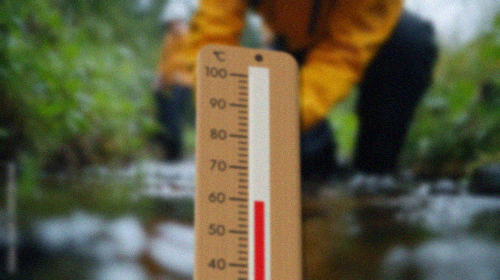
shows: value=60 unit=°C
